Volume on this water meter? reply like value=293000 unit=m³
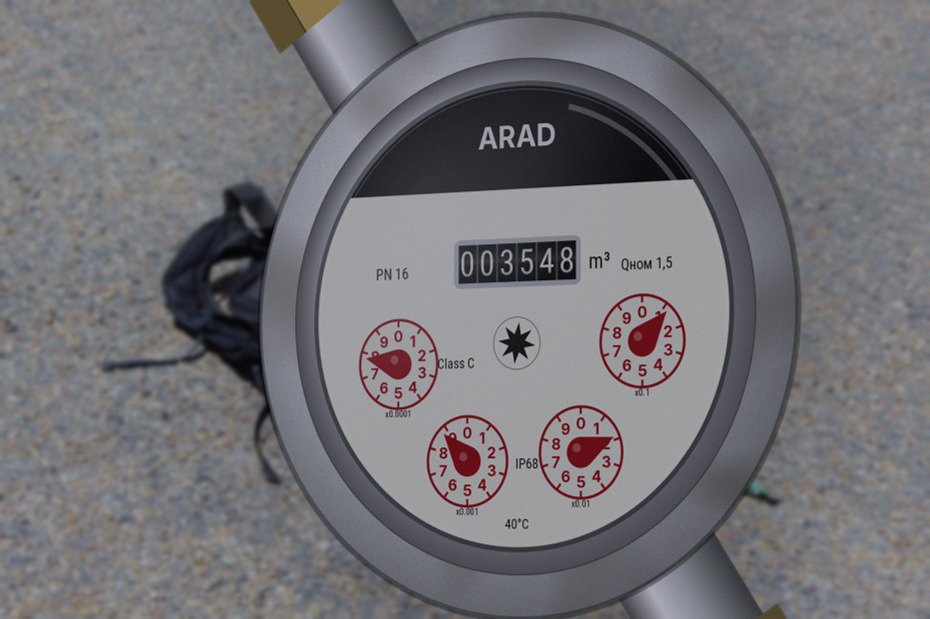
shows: value=3548.1187 unit=m³
